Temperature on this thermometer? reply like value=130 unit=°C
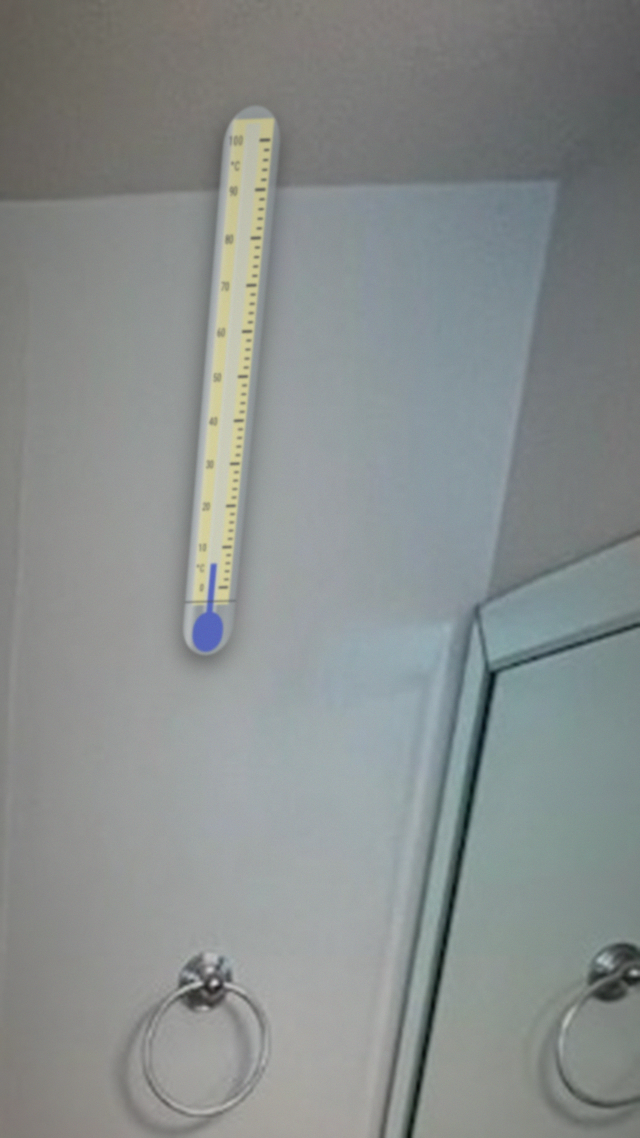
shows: value=6 unit=°C
